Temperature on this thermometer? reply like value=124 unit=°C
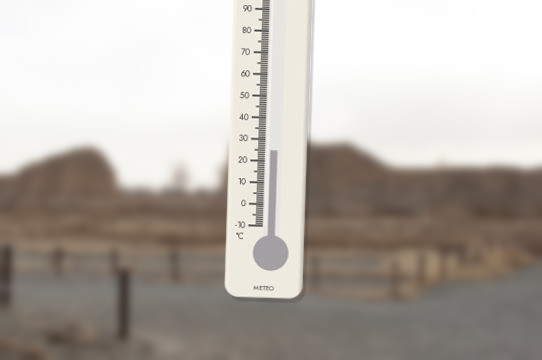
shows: value=25 unit=°C
